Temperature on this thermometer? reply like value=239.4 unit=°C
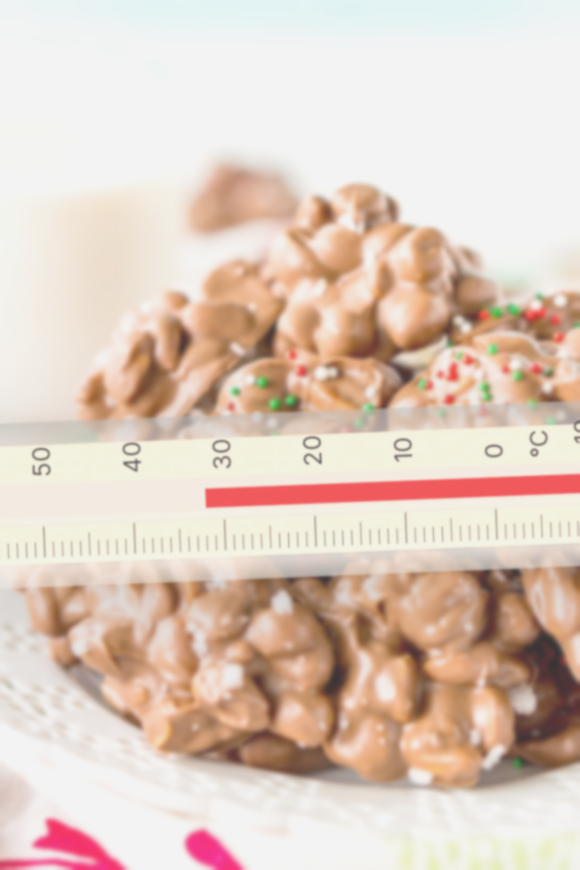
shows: value=32 unit=°C
